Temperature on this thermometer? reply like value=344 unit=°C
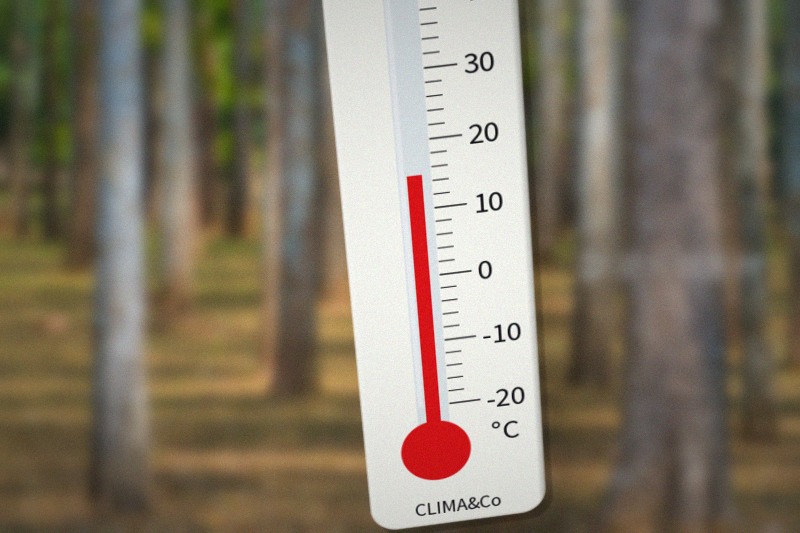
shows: value=15 unit=°C
